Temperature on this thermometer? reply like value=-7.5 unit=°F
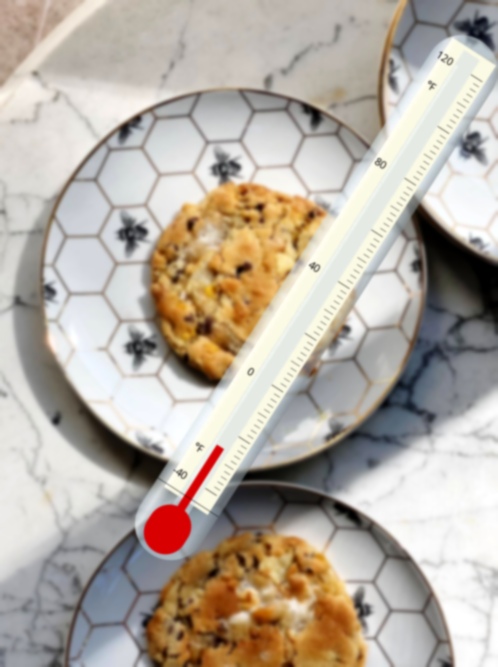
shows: value=-26 unit=°F
